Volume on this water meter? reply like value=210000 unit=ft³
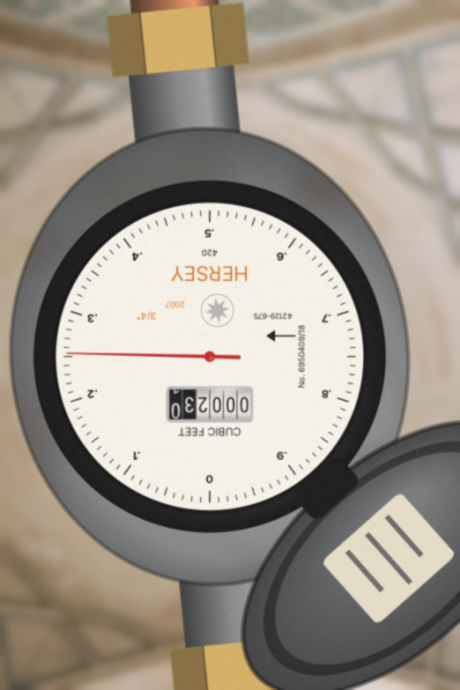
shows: value=230.25 unit=ft³
